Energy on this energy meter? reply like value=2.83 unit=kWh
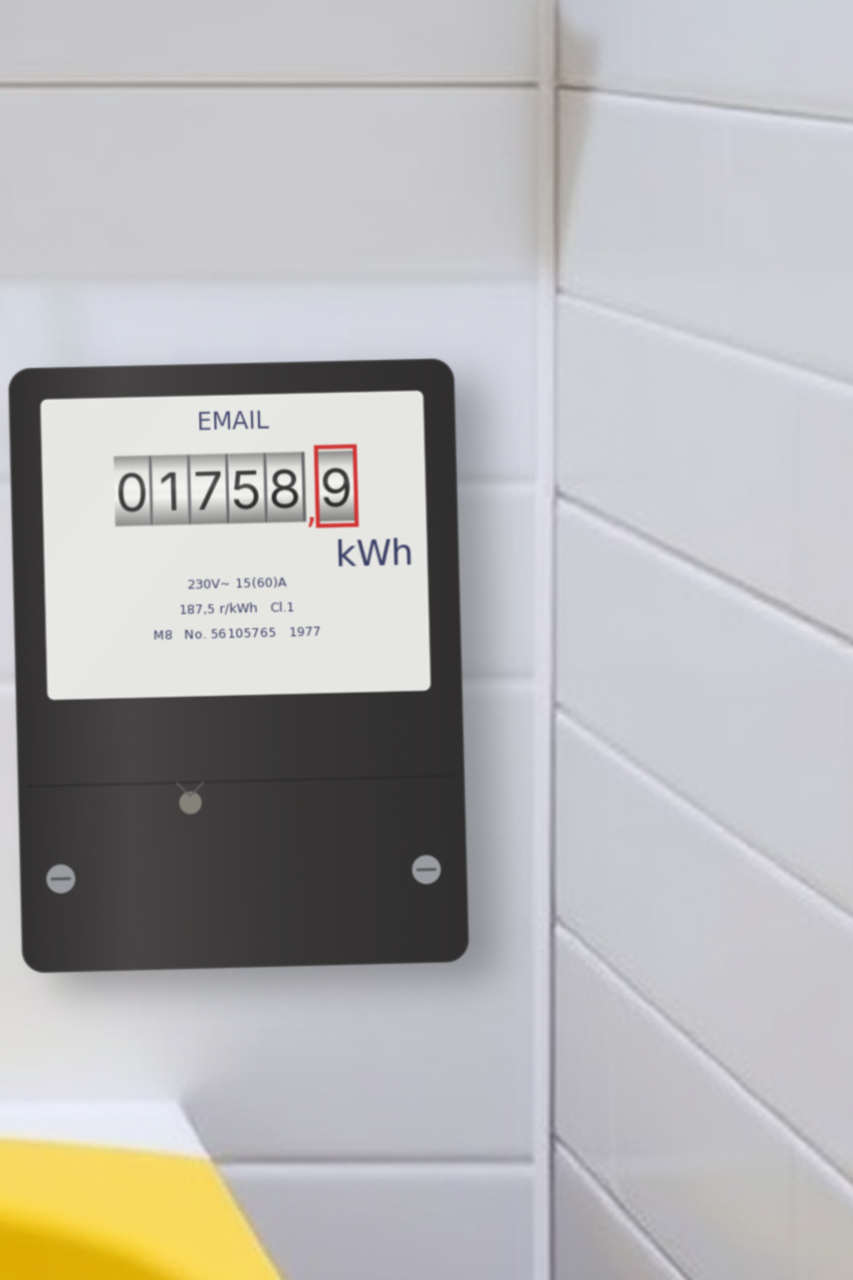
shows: value=1758.9 unit=kWh
